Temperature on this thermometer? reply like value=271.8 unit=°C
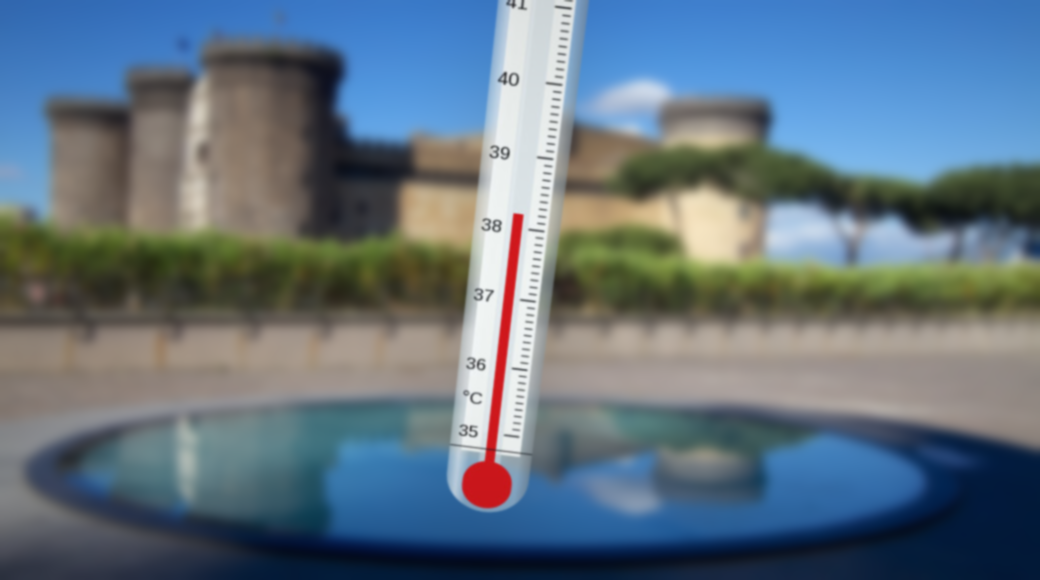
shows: value=38.2 unit=°C
